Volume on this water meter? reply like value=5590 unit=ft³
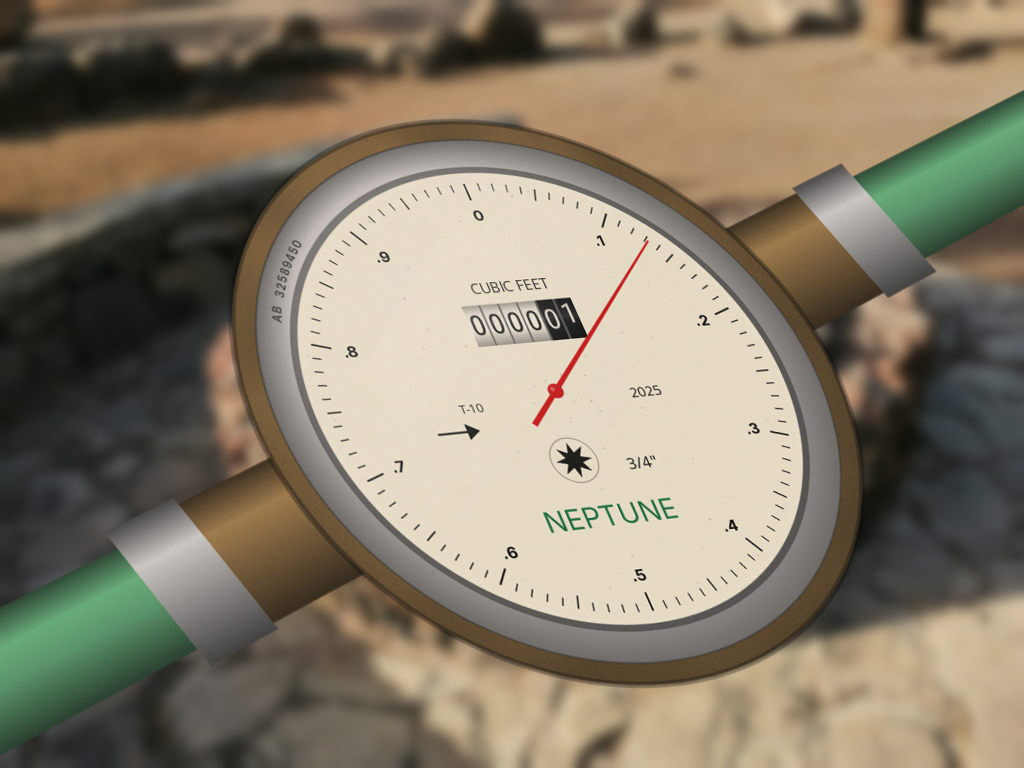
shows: value=1.13 unit=ft³
